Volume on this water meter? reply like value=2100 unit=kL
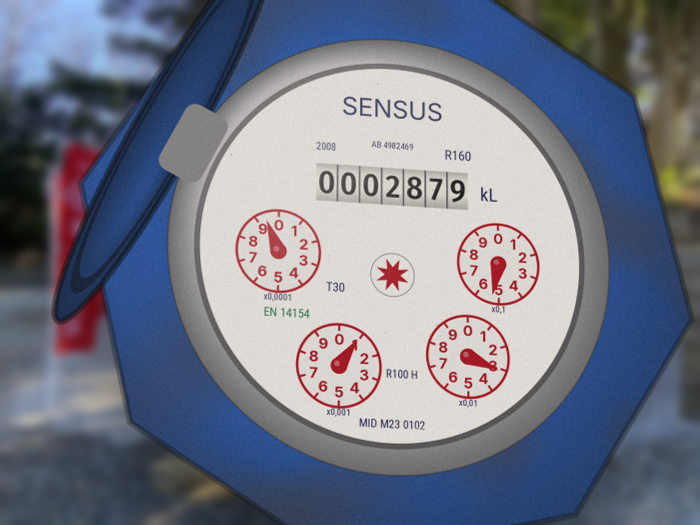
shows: value=2879.5309 unit=kL
